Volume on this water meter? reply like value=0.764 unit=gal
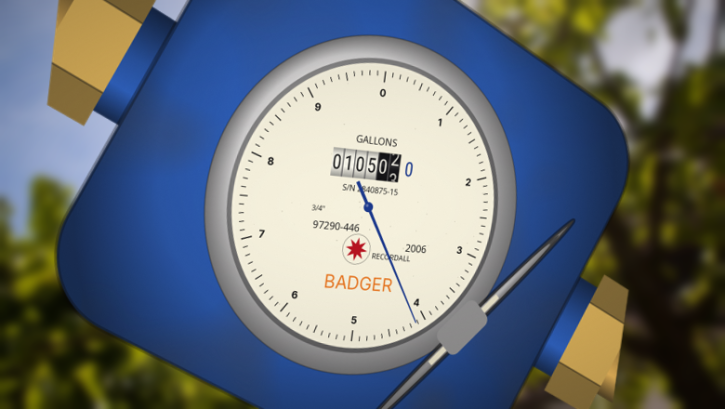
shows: value=105024.1 unit=gal
